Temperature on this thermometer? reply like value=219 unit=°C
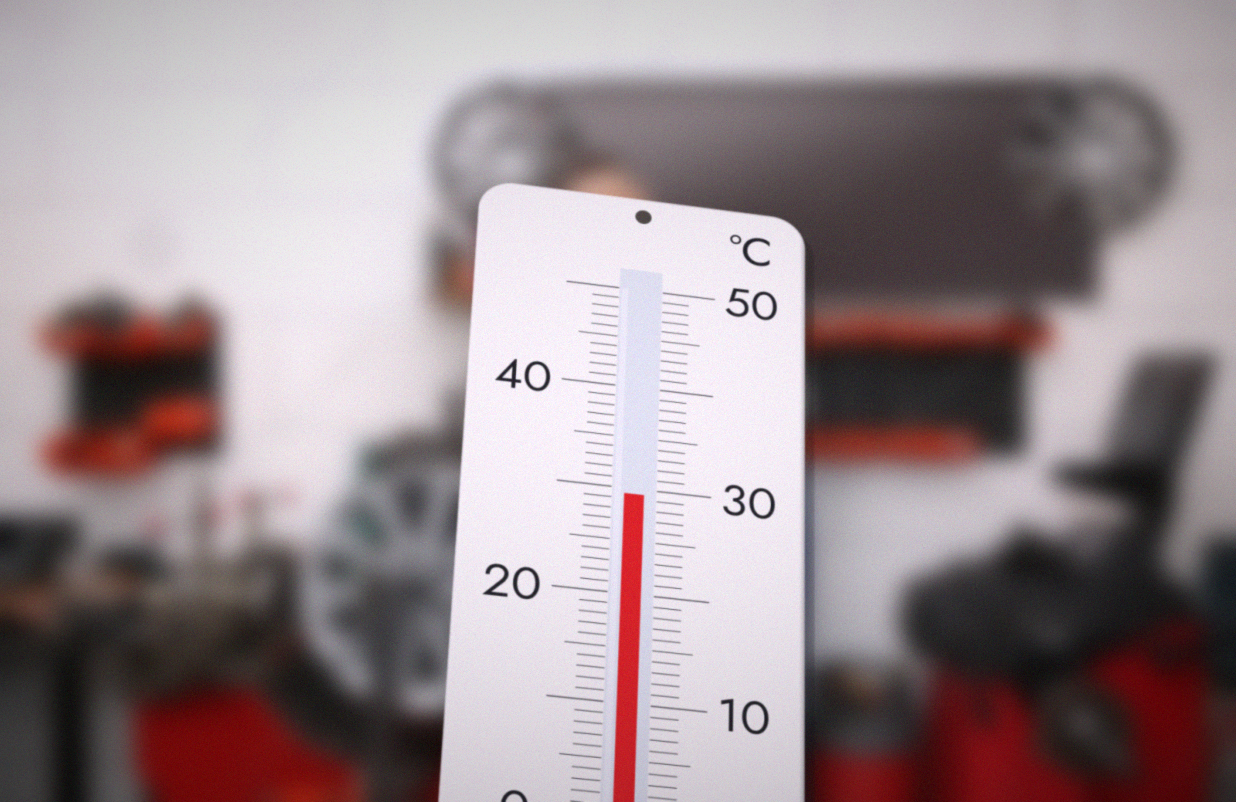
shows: value=29.5 unit=°C
